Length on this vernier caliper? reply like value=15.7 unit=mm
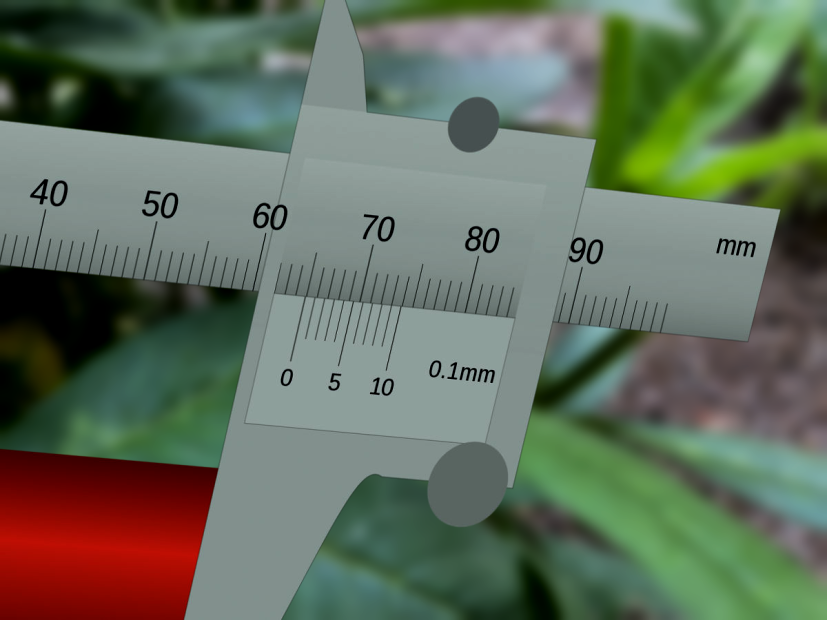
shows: value=64.9 unit=mm
